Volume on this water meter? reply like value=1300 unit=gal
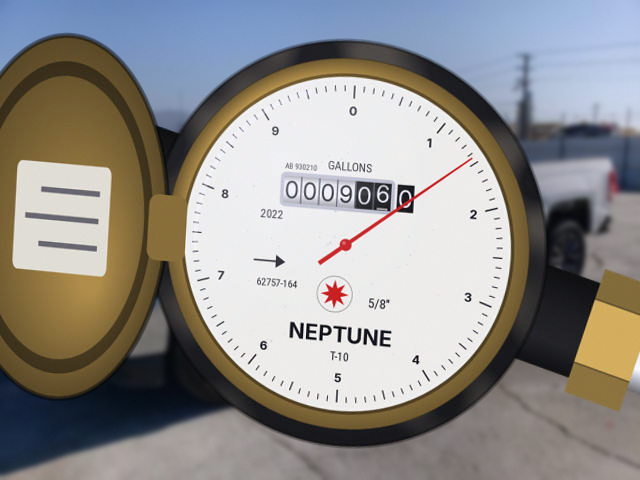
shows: value=9061.4 unit=gal
